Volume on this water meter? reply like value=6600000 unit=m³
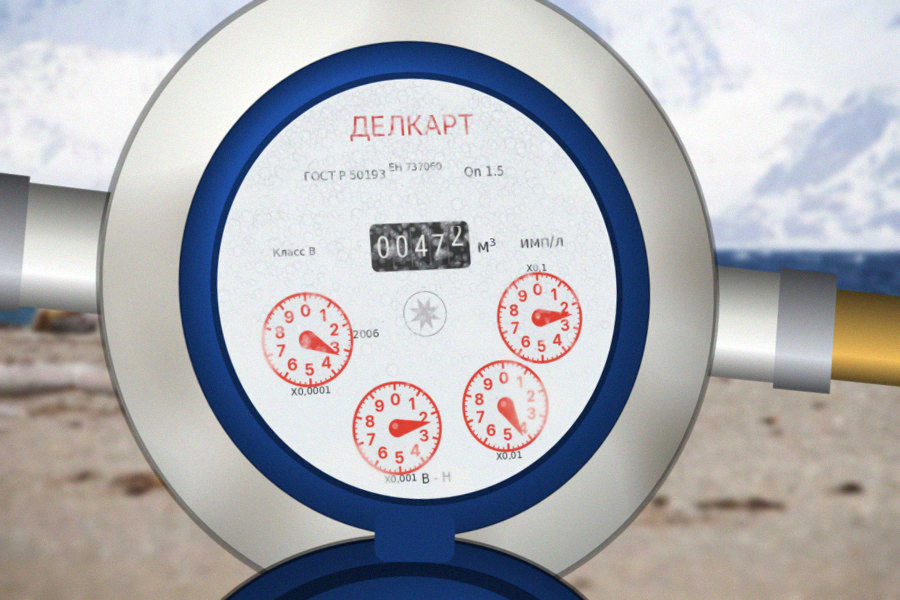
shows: value=472.2423 unit=m³
